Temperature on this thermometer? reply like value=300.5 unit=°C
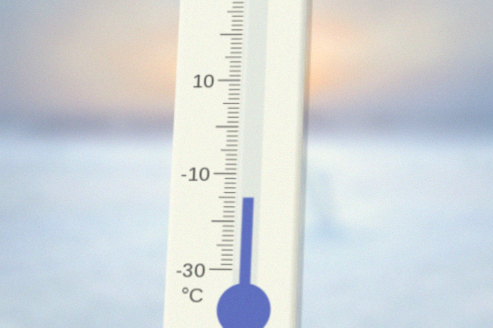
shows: value=-15 unit=°C
